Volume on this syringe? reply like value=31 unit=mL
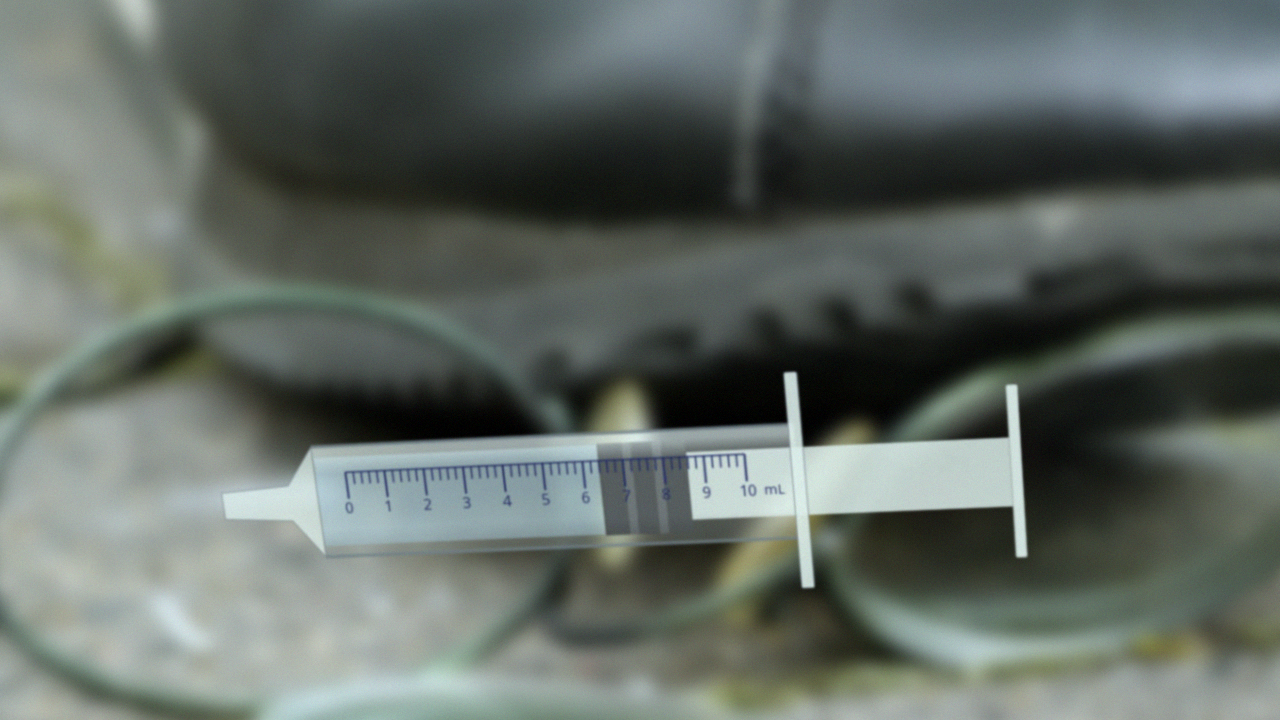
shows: value=6.4 unit=mL
